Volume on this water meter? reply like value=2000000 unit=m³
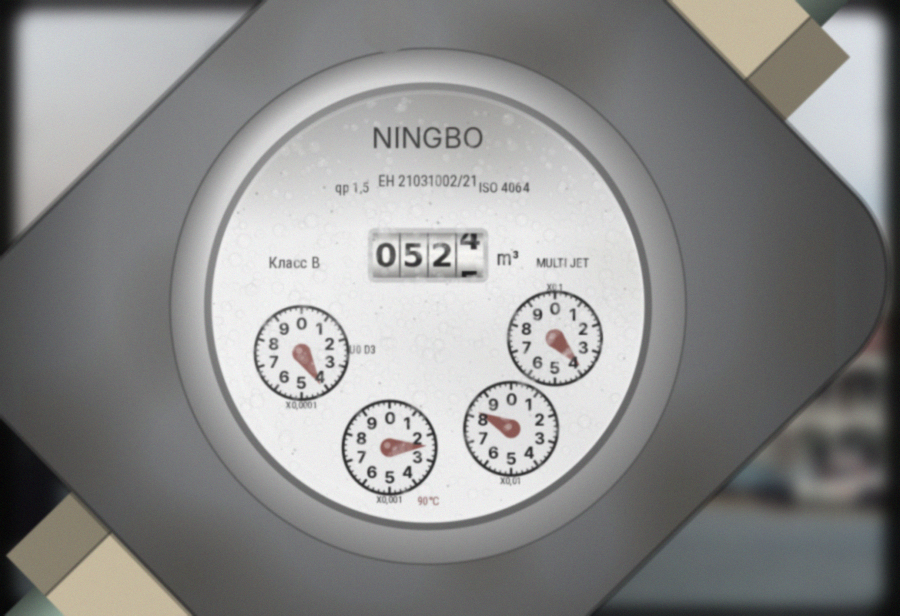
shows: value=524.3824 unit=m³
